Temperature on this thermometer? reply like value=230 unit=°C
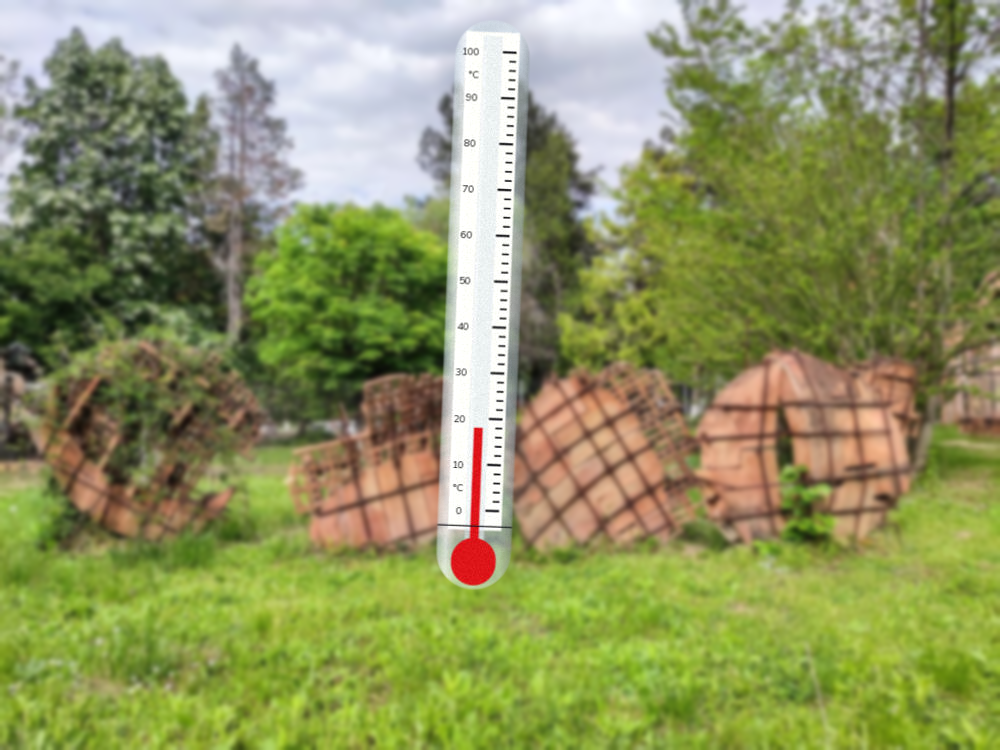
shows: value=18 unit=°C
